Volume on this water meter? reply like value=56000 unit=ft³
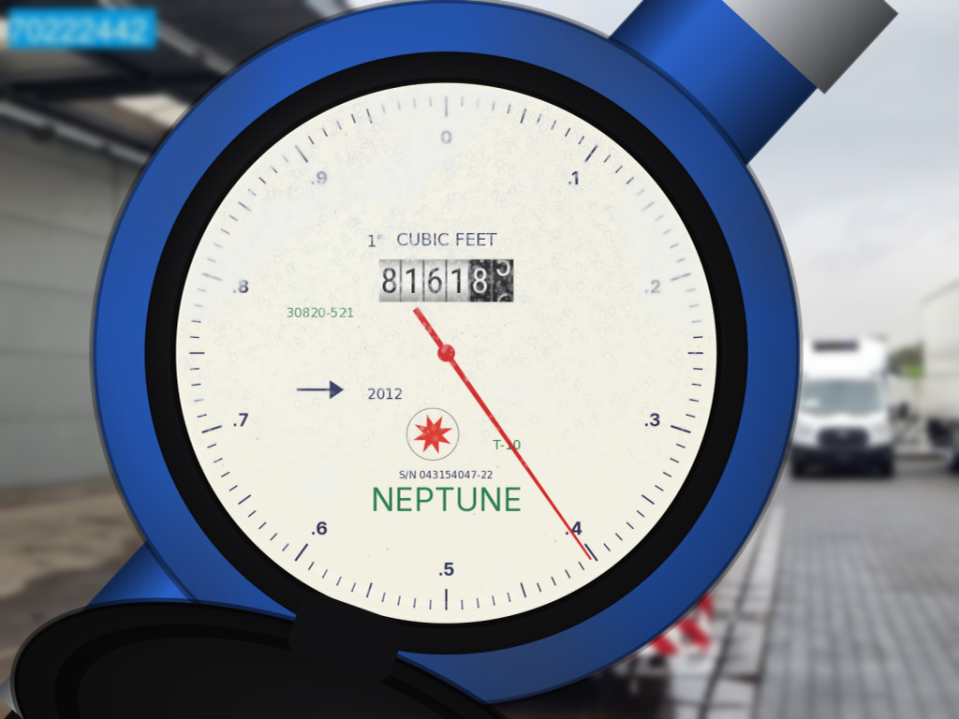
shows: value=816185.40 unit=ft³
